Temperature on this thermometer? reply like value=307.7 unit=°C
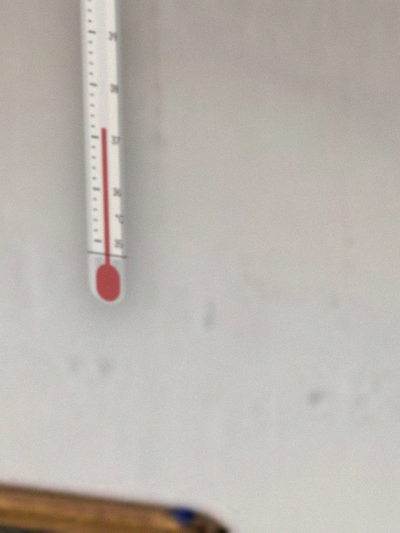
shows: value=37.2 unit=°C
